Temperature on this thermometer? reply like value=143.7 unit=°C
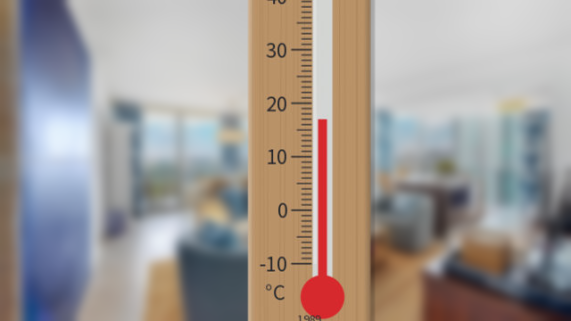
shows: value=17 unit=°C
